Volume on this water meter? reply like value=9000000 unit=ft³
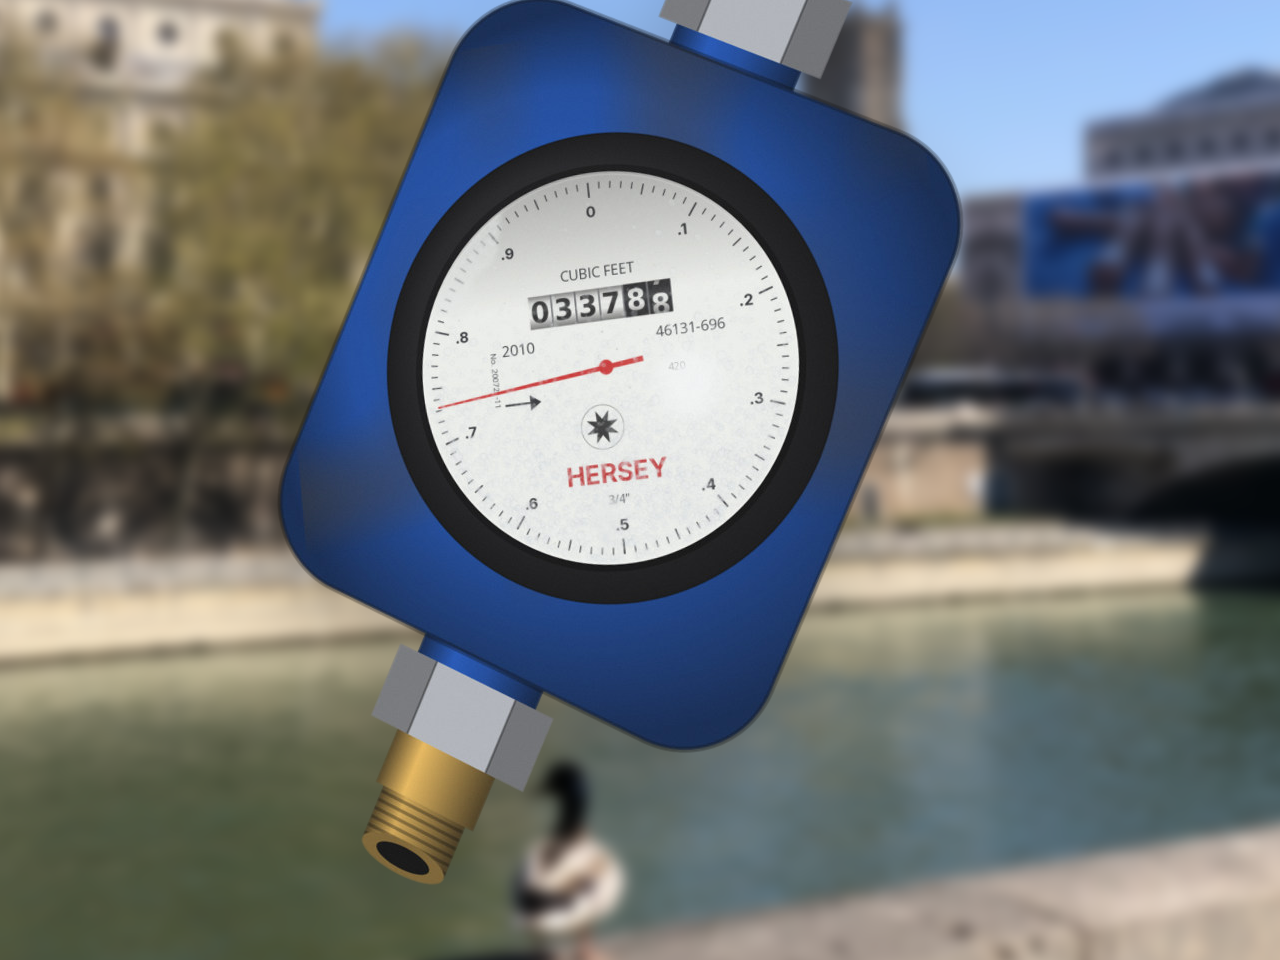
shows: value=33787.73 unit=ft³
